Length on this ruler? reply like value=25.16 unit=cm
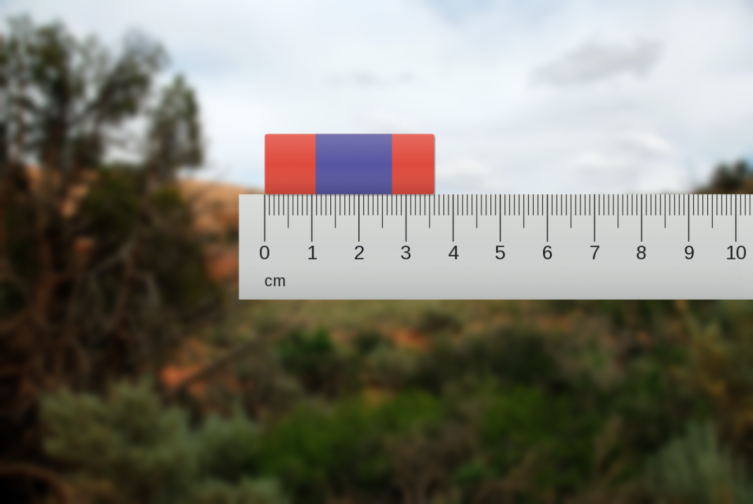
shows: value=3.6 unit=cm
